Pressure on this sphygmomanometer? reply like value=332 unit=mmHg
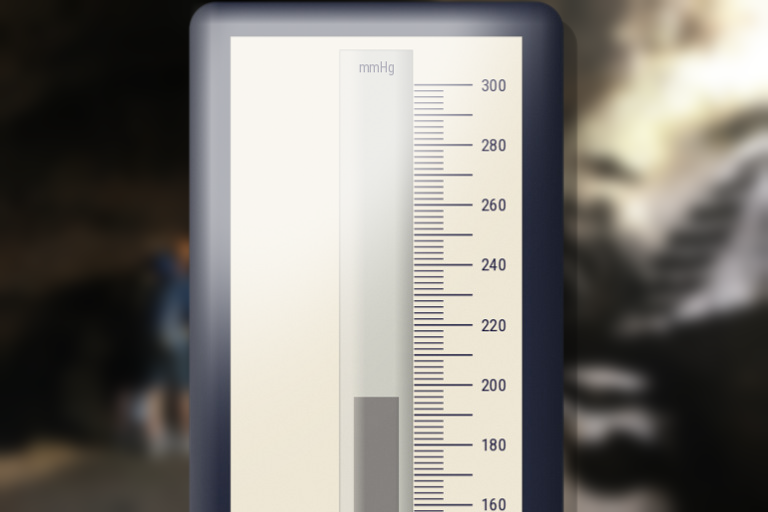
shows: value=196 unit=mmHg
